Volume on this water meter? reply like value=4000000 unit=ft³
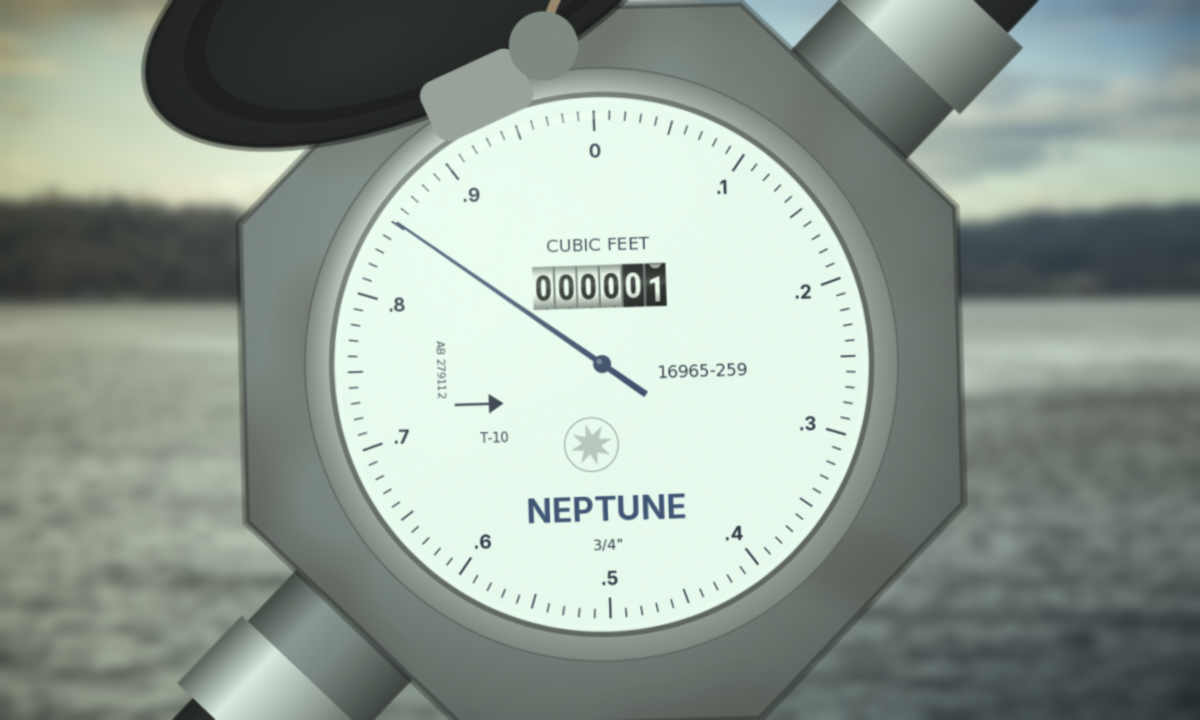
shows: value=0.85 unit=ft³
